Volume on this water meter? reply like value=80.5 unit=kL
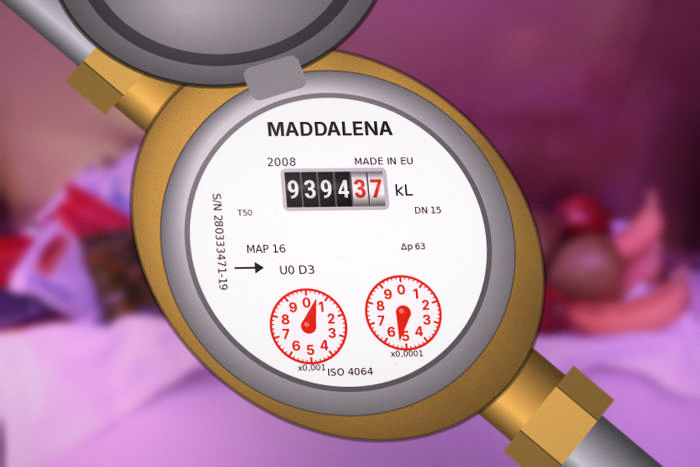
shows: value=9394.3705 unit=kL
